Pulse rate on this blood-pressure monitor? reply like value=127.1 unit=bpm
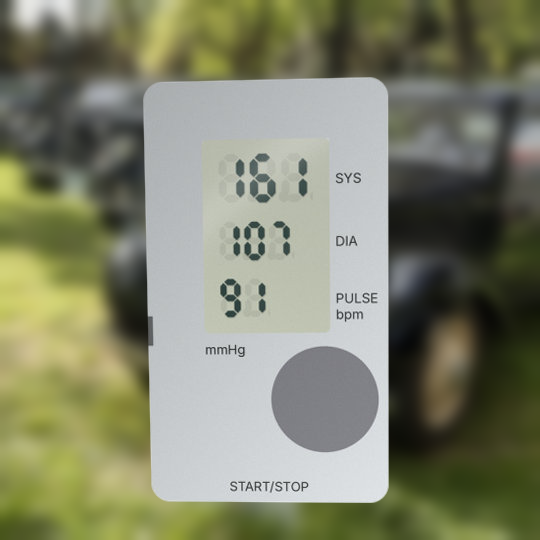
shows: value=91 unit=bpm
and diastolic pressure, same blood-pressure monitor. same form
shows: value=107 unit=mmHg
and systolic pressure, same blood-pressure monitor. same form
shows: value=161 unit=mmHg
